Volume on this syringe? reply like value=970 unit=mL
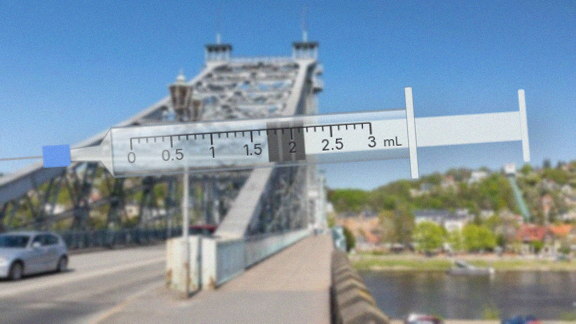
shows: value=1.7 unit=mL
